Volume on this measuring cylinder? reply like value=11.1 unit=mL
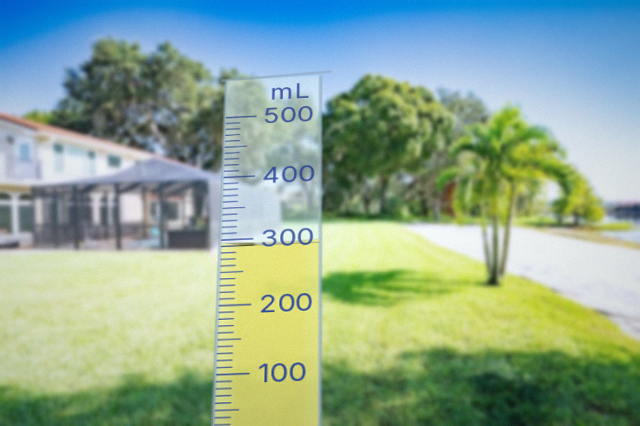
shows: value=290 unit=mL
